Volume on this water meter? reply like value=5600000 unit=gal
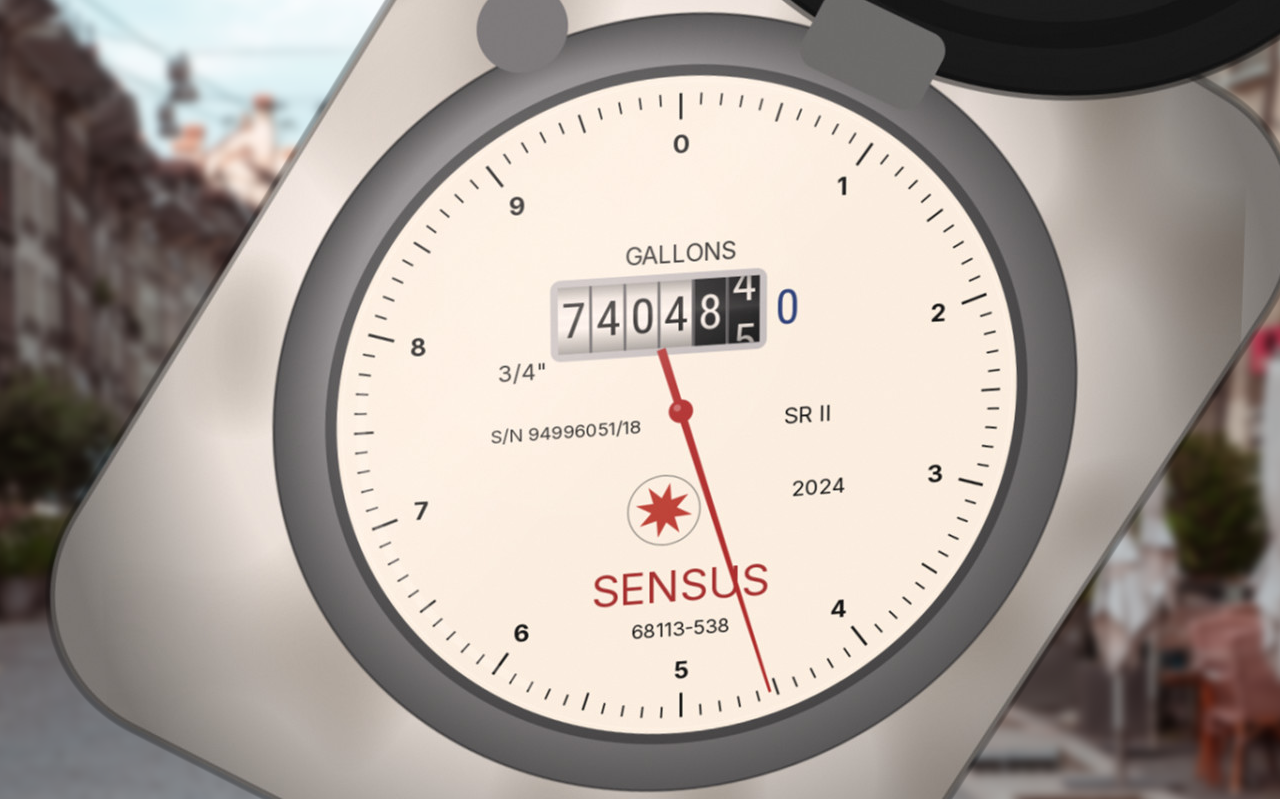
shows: value=7404844.5 unit=gal
